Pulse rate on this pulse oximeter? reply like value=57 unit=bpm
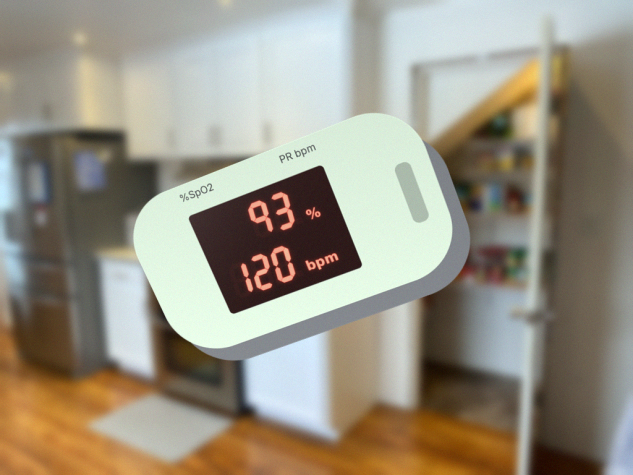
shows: value=120 unit=bpm
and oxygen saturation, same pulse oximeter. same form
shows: value=93 unit=%
